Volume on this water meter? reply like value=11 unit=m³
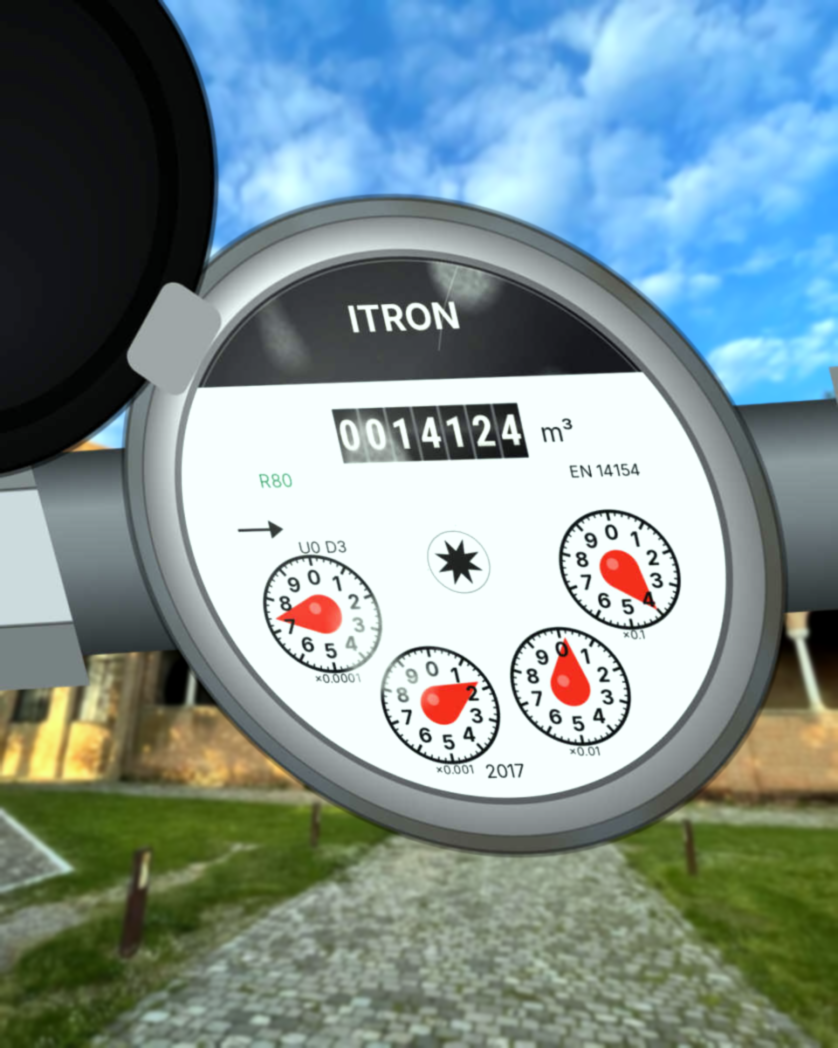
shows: value=14124.4017 unit=m³
